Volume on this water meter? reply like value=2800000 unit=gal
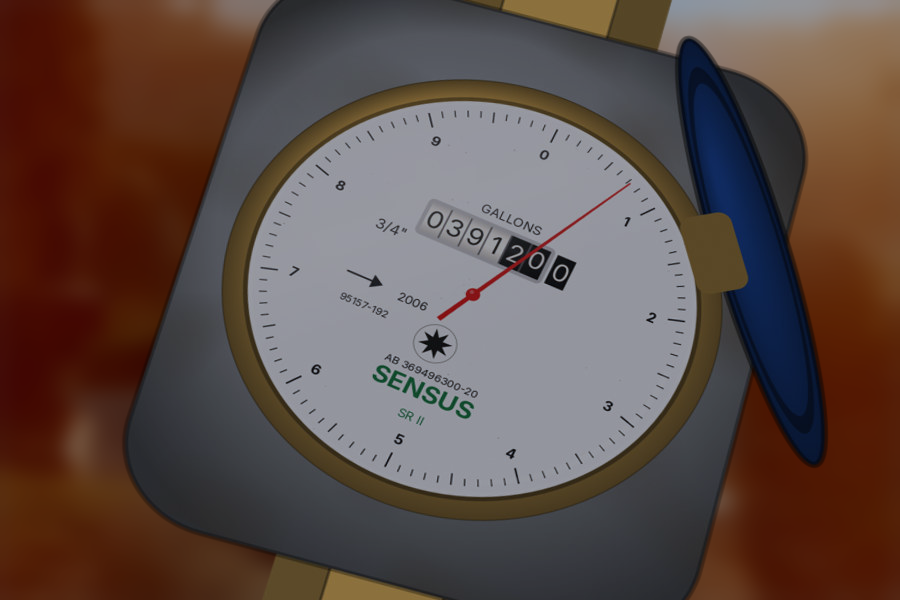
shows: value=391200.7 unit=gal
